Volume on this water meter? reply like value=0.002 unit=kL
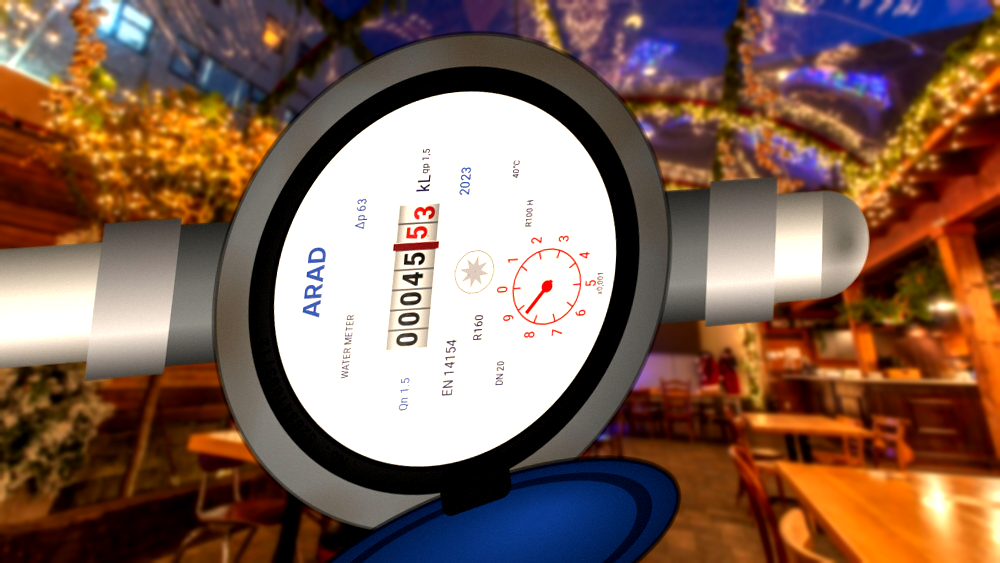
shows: value=45.528 unit=kL
